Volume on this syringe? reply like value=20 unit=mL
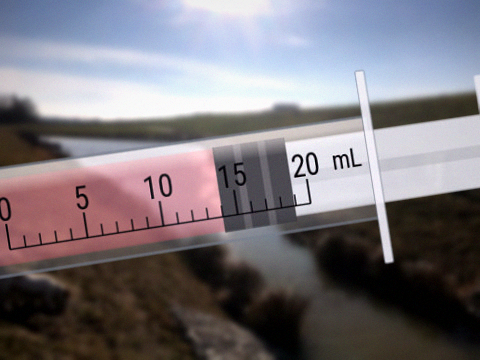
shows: value=14 unit=mL
